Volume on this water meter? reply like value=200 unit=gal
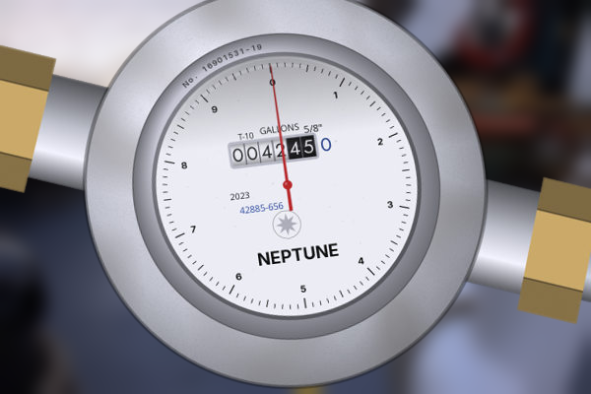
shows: value=42450.0 unit=gal
